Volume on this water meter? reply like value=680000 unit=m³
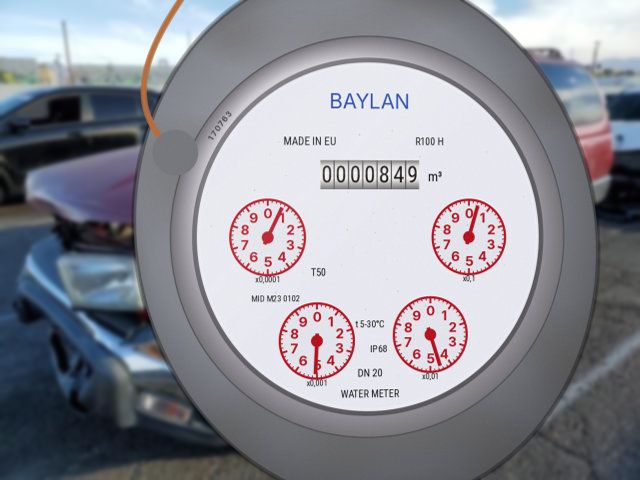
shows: value=849.0450 unit=m³
